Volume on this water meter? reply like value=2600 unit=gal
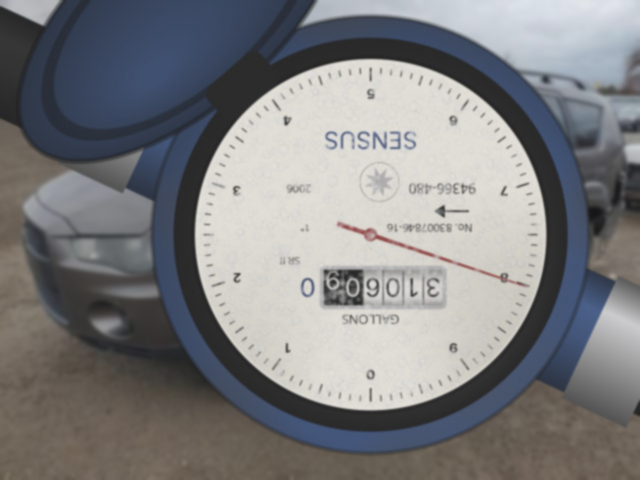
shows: value=3106088.0 unit=gal
